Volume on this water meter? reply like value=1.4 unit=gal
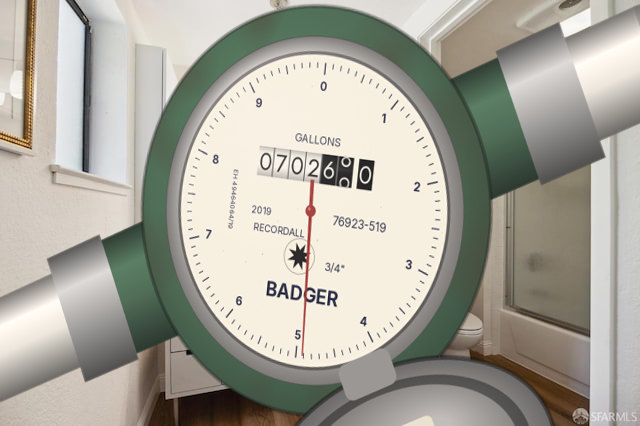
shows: value=702684.9 unit=gal
